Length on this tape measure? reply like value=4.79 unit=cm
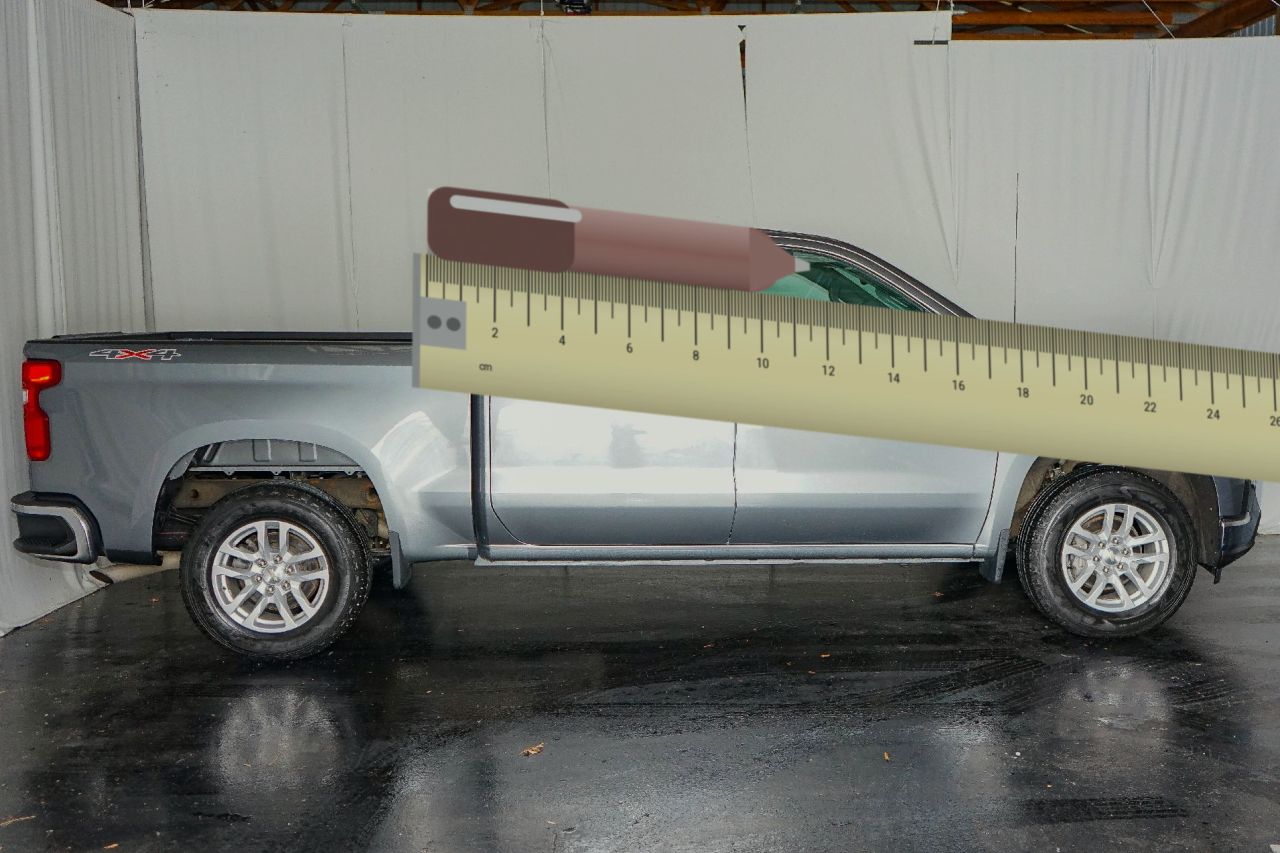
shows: value=11.5 unit=cm
